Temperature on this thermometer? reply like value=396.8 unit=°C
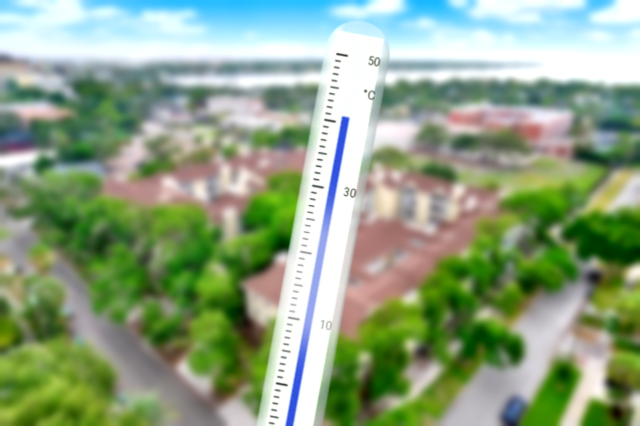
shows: value=41 unit=°C
